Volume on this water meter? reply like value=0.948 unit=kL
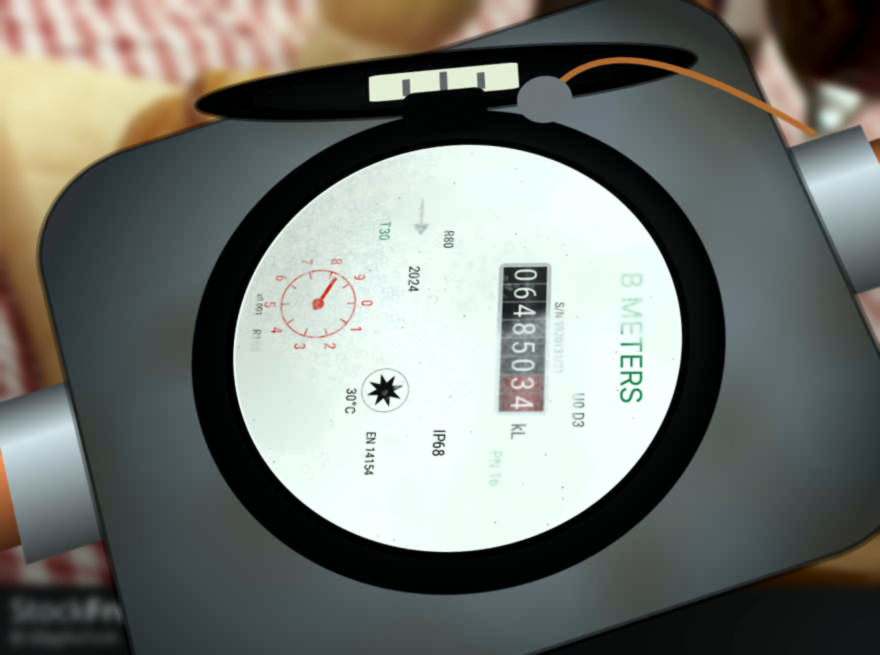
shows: value=64850.348 unit=kL
